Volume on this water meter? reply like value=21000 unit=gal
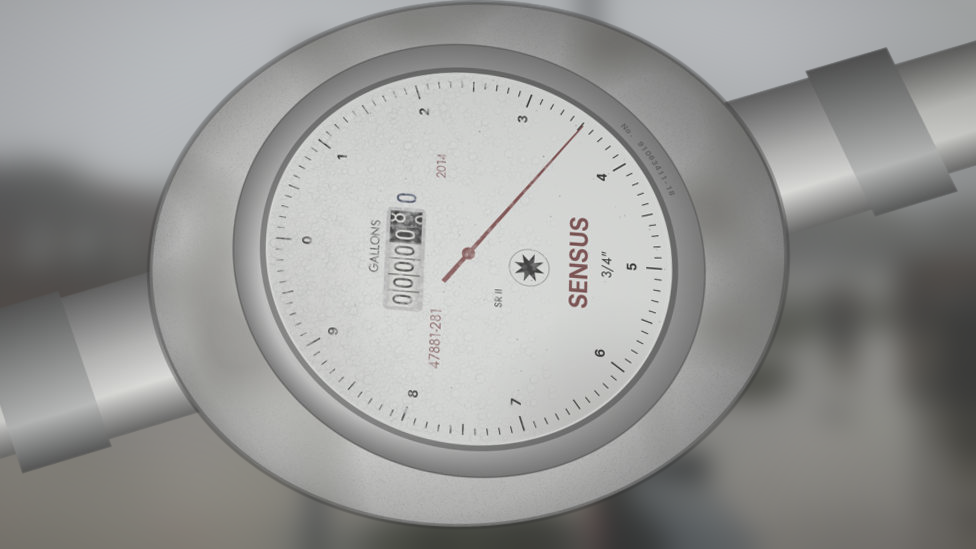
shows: value=83.5 unit=gal
